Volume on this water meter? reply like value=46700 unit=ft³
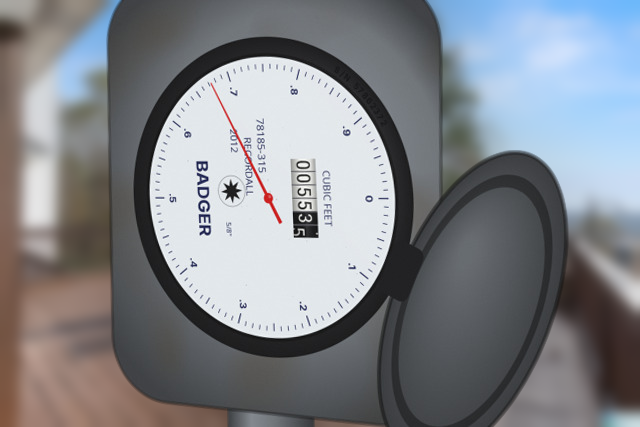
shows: value=5534.67 unit=ft³
